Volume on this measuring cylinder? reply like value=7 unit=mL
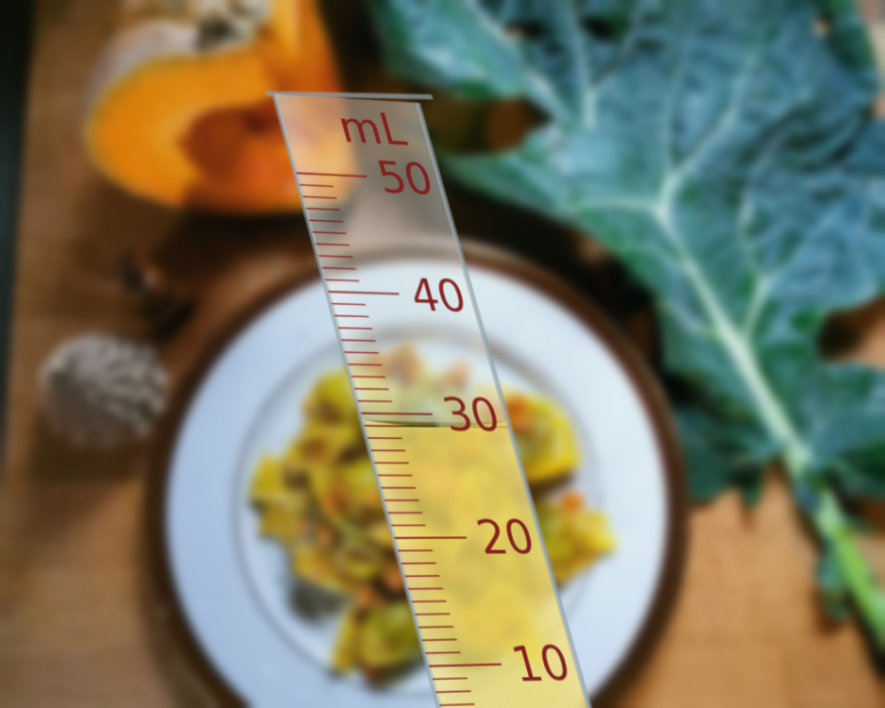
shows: value=29 unit=mL
